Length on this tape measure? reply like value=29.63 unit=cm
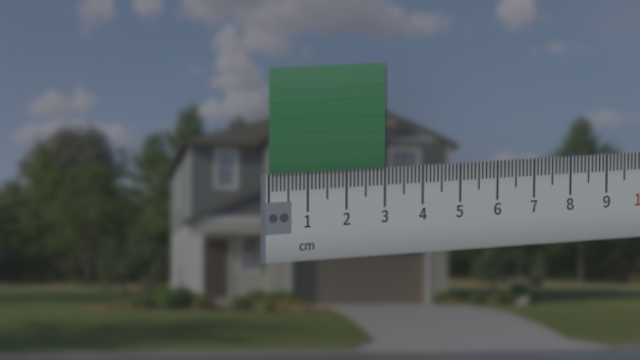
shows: value=3 unit=cm
